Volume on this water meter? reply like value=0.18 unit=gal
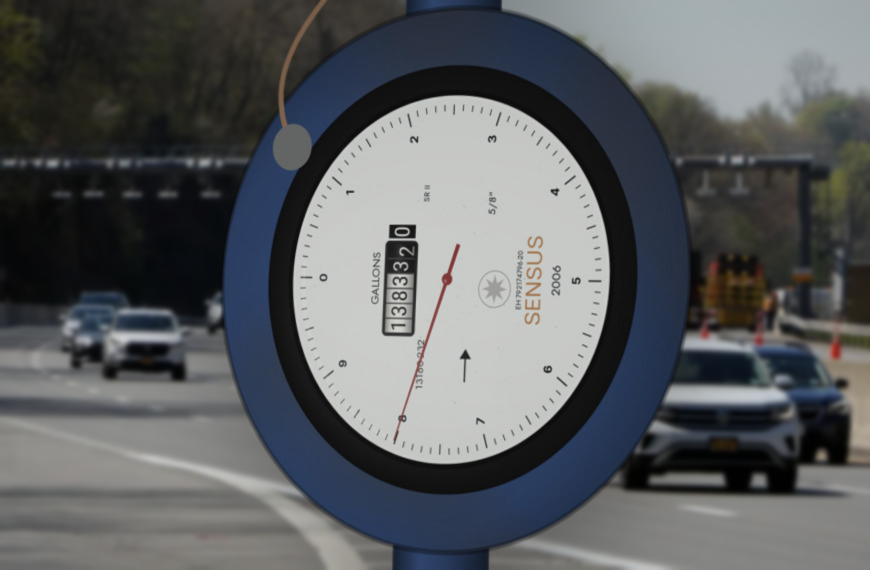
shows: value=1383318.0 unit=gal
